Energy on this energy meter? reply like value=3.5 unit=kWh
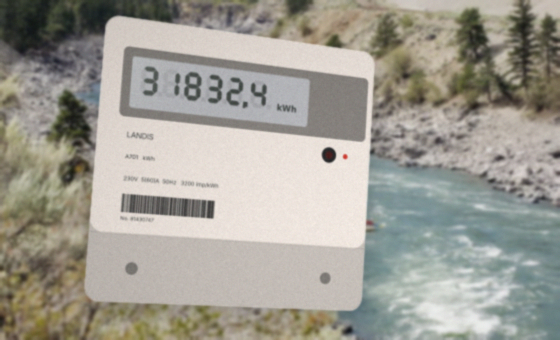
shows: value=31832.4 unit=kWh
